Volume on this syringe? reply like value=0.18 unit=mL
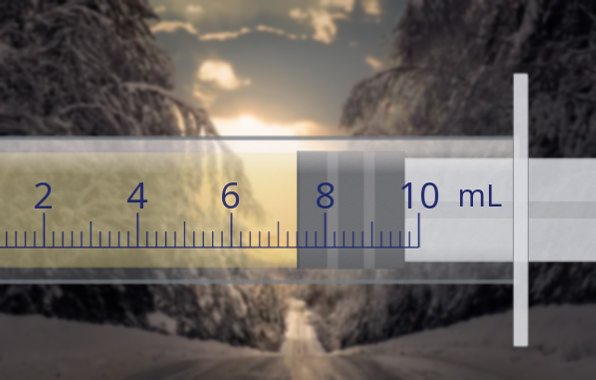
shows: value=7.4 unit=mL
